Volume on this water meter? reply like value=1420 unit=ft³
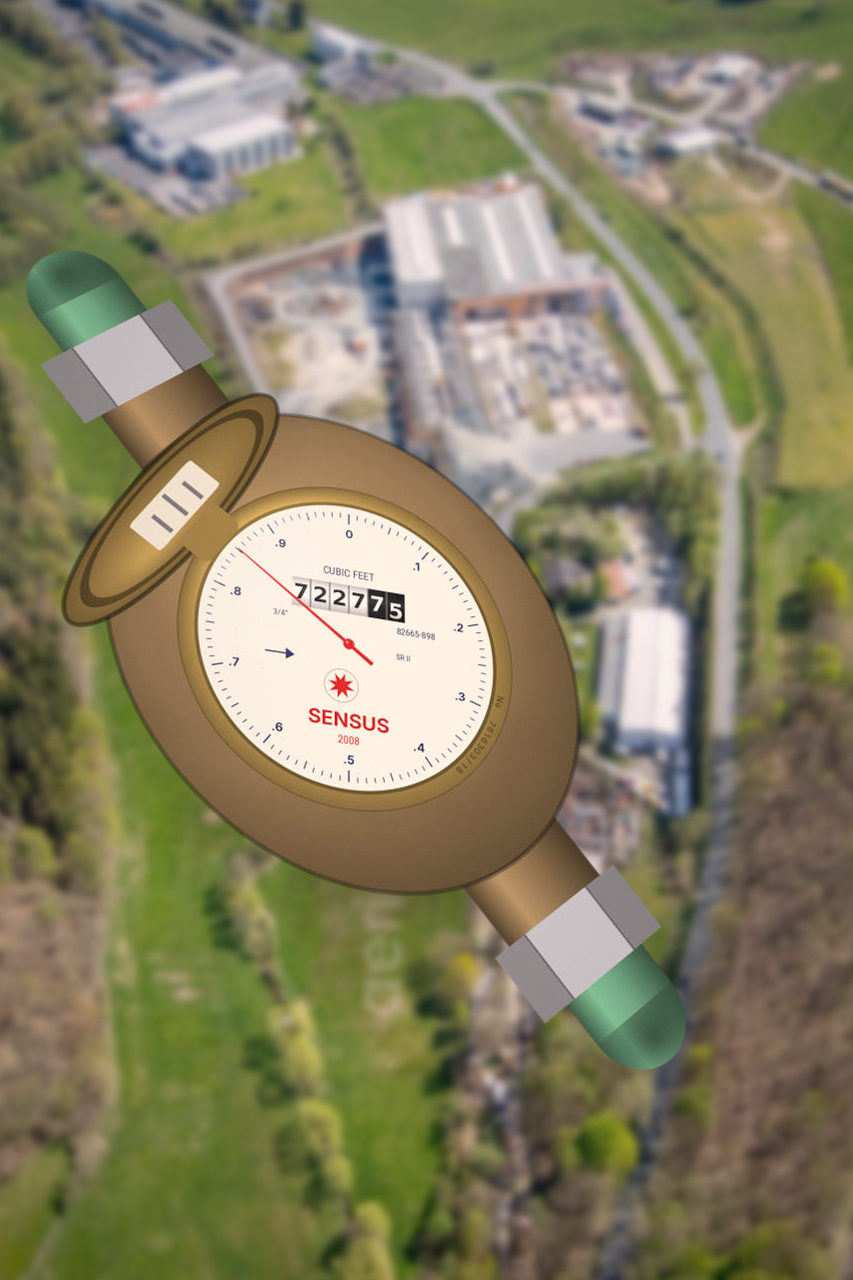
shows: value=722774.85 unit=ft³
